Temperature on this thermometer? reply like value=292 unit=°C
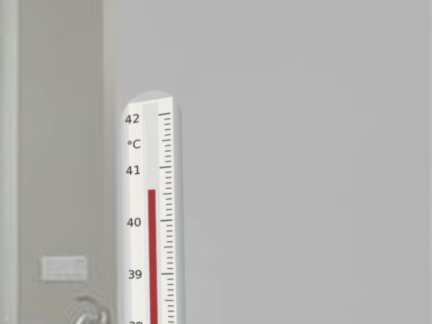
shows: value=40.6 unit=°C
